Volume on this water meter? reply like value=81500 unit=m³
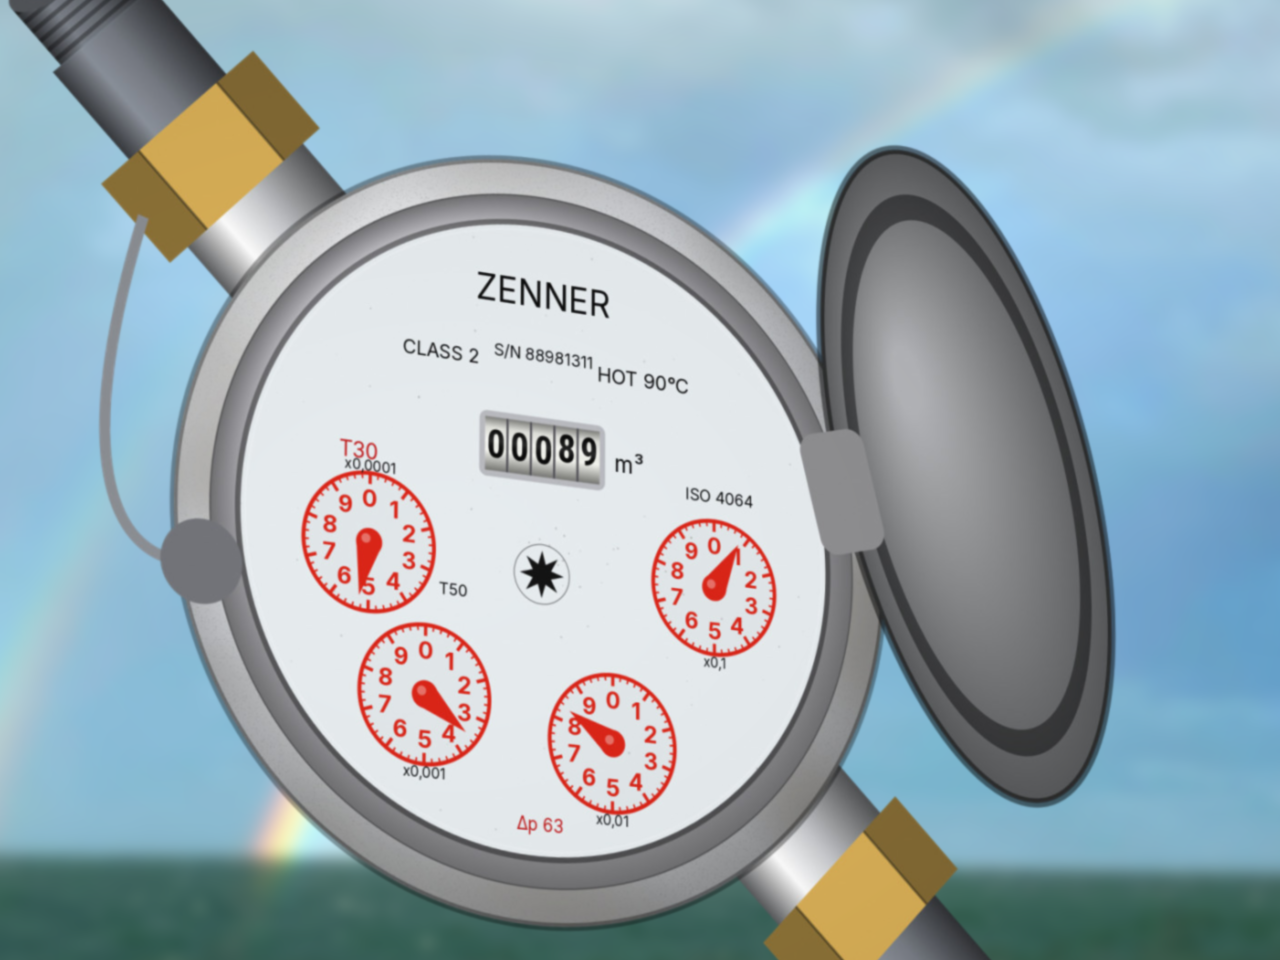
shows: value=89.0835 unit=m³
